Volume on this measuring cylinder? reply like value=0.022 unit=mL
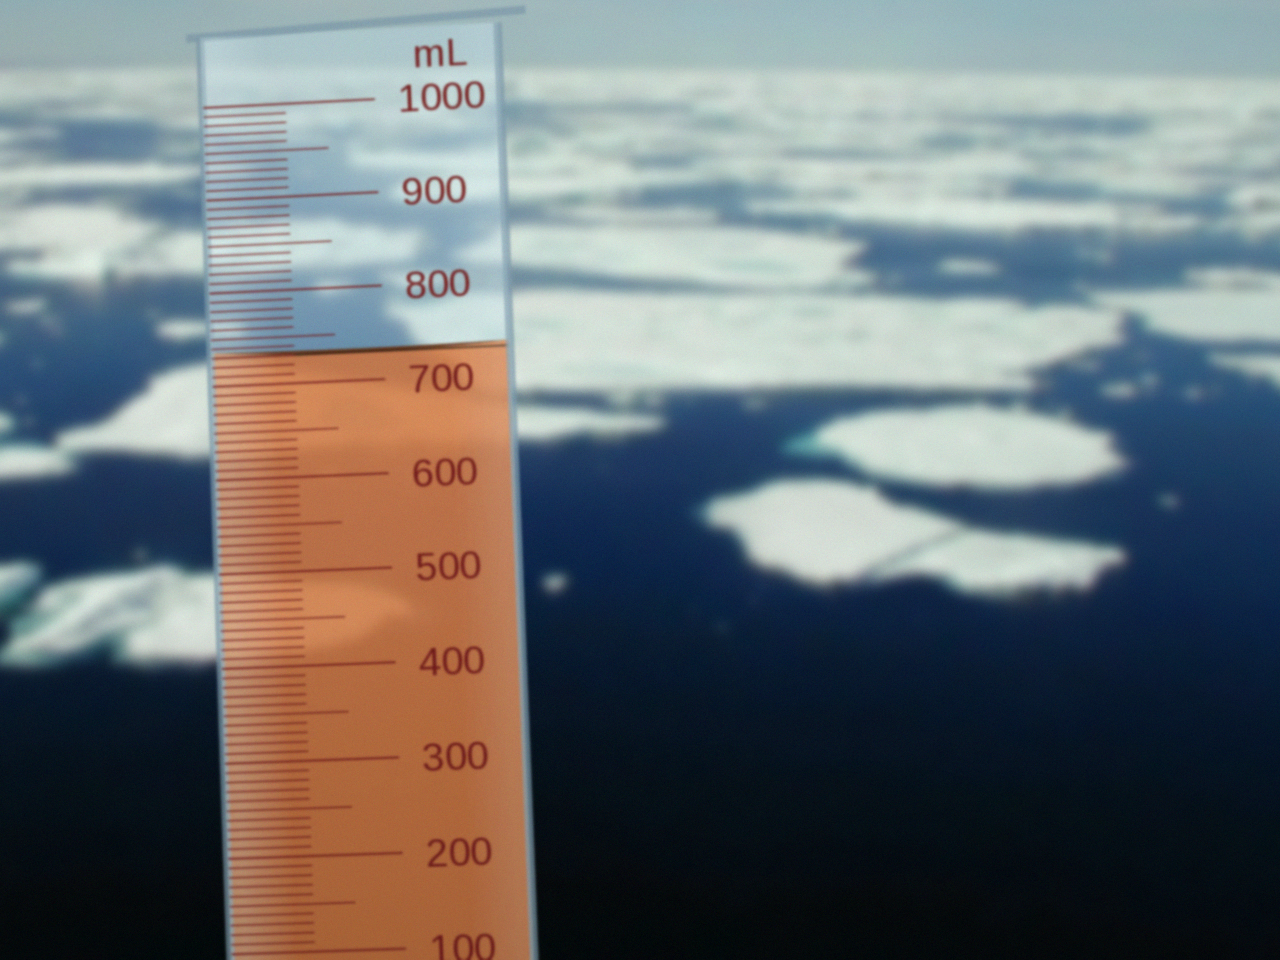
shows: value=730 unit=mL
